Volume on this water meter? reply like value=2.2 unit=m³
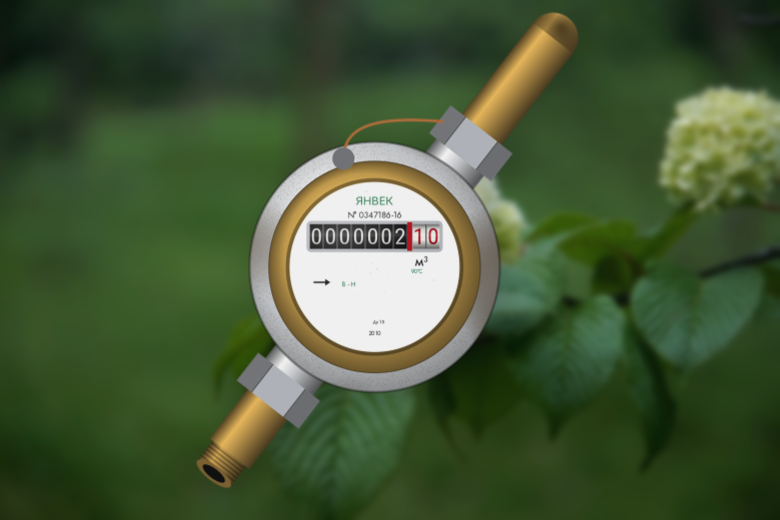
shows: value=2.10 unit=m³
